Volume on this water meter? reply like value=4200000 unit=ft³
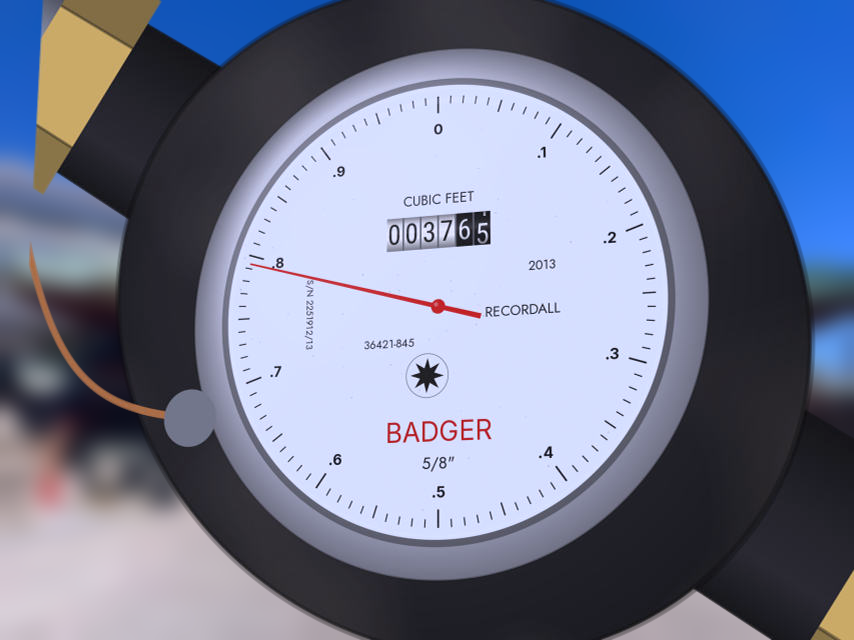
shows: value=3764.79 unit=ft³
